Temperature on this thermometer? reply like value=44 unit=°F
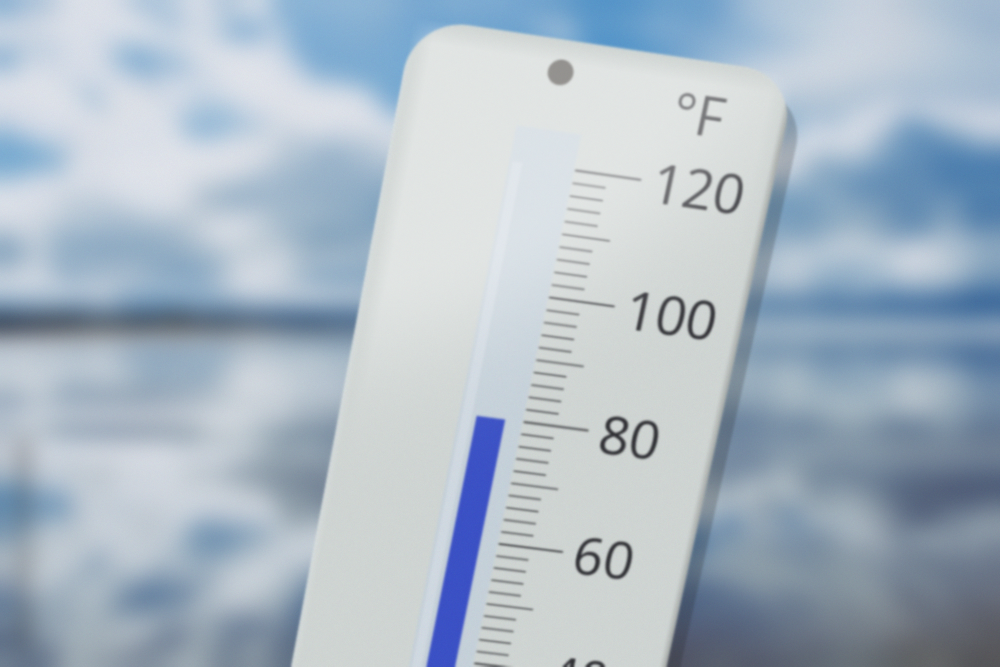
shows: value=80 unit=°F
